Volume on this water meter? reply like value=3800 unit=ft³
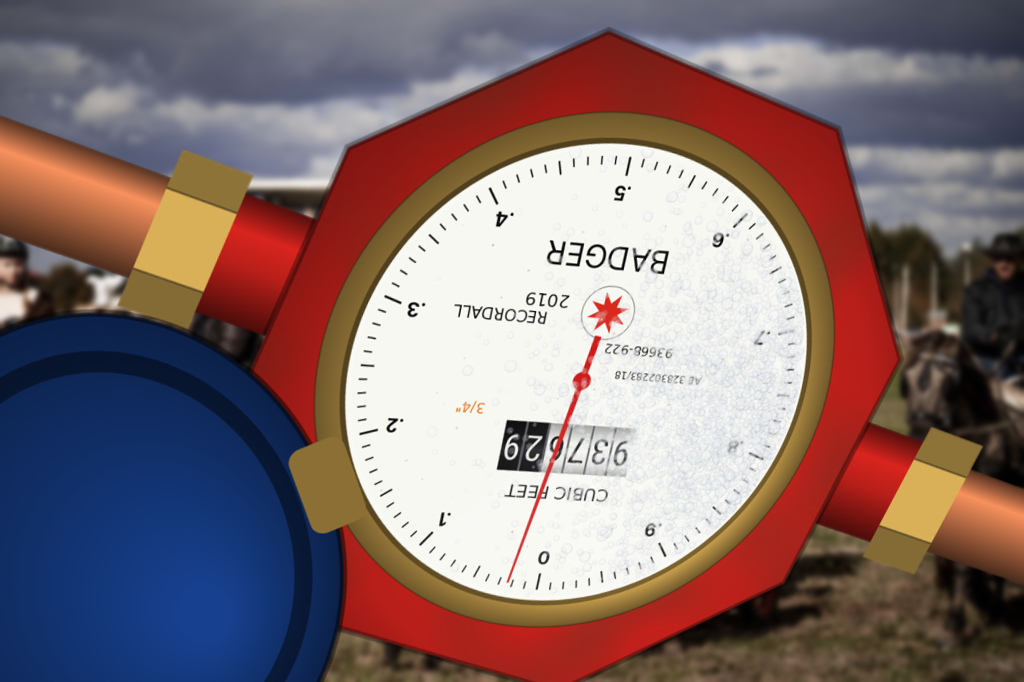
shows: value=937629.02 unit=ft³
